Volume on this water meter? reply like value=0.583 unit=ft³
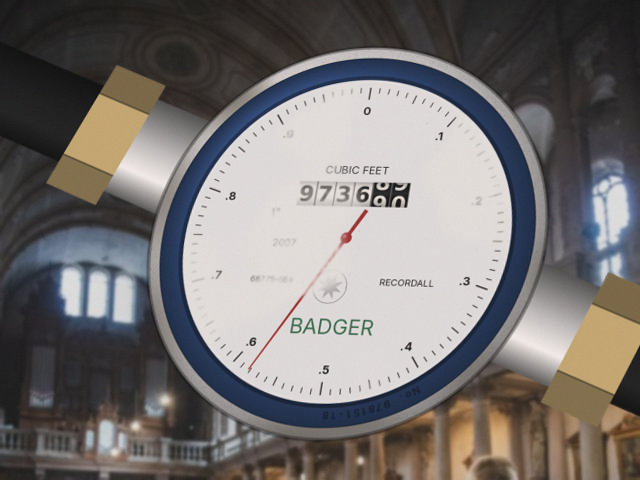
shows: value=973689.58 unit=ft³
